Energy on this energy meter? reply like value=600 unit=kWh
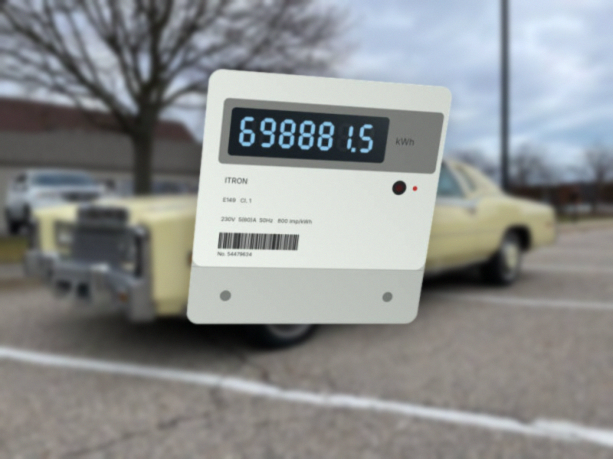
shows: value=698881.5 unit=kWh
